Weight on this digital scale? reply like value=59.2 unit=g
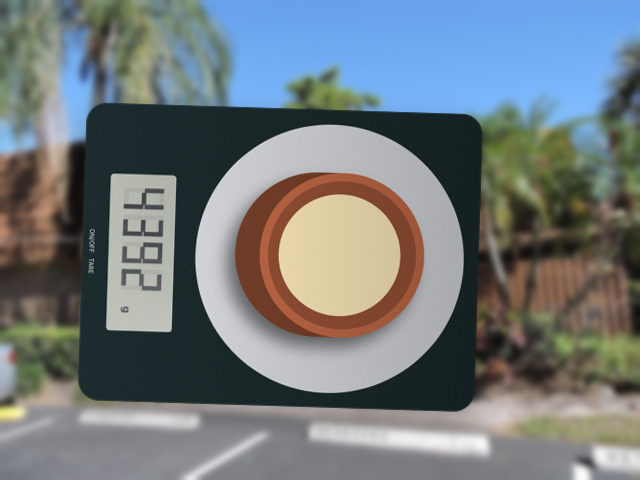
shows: value=4392 unit=g
